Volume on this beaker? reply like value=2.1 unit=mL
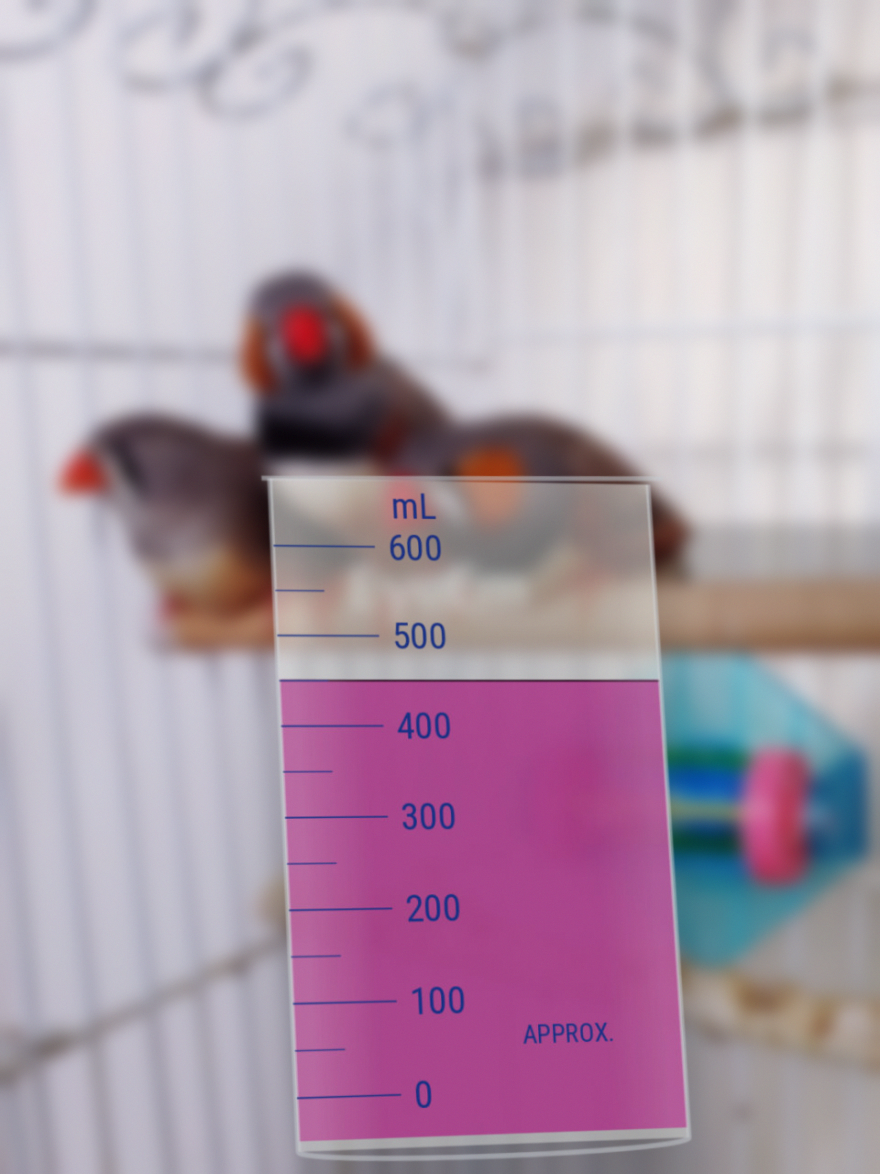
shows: value=450 unit=mL
